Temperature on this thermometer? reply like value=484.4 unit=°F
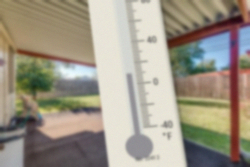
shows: value=10 unit=°F
